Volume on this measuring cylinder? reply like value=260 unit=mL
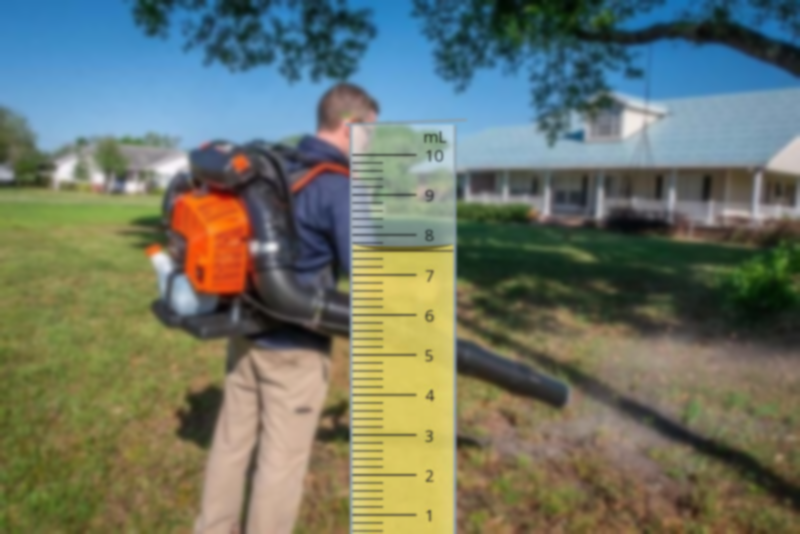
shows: value=7.6 unit=mL
